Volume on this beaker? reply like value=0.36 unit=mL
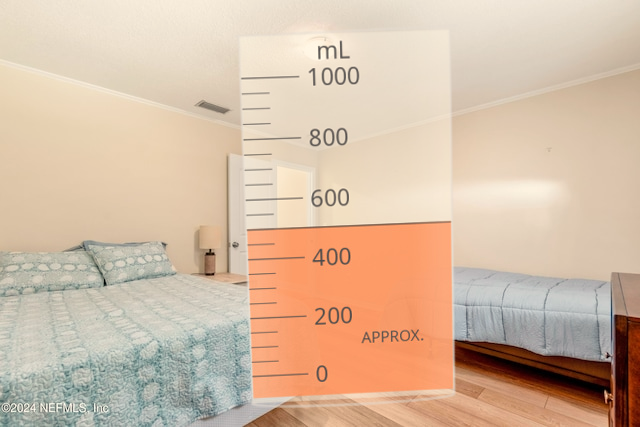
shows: value=500 unit=mL
